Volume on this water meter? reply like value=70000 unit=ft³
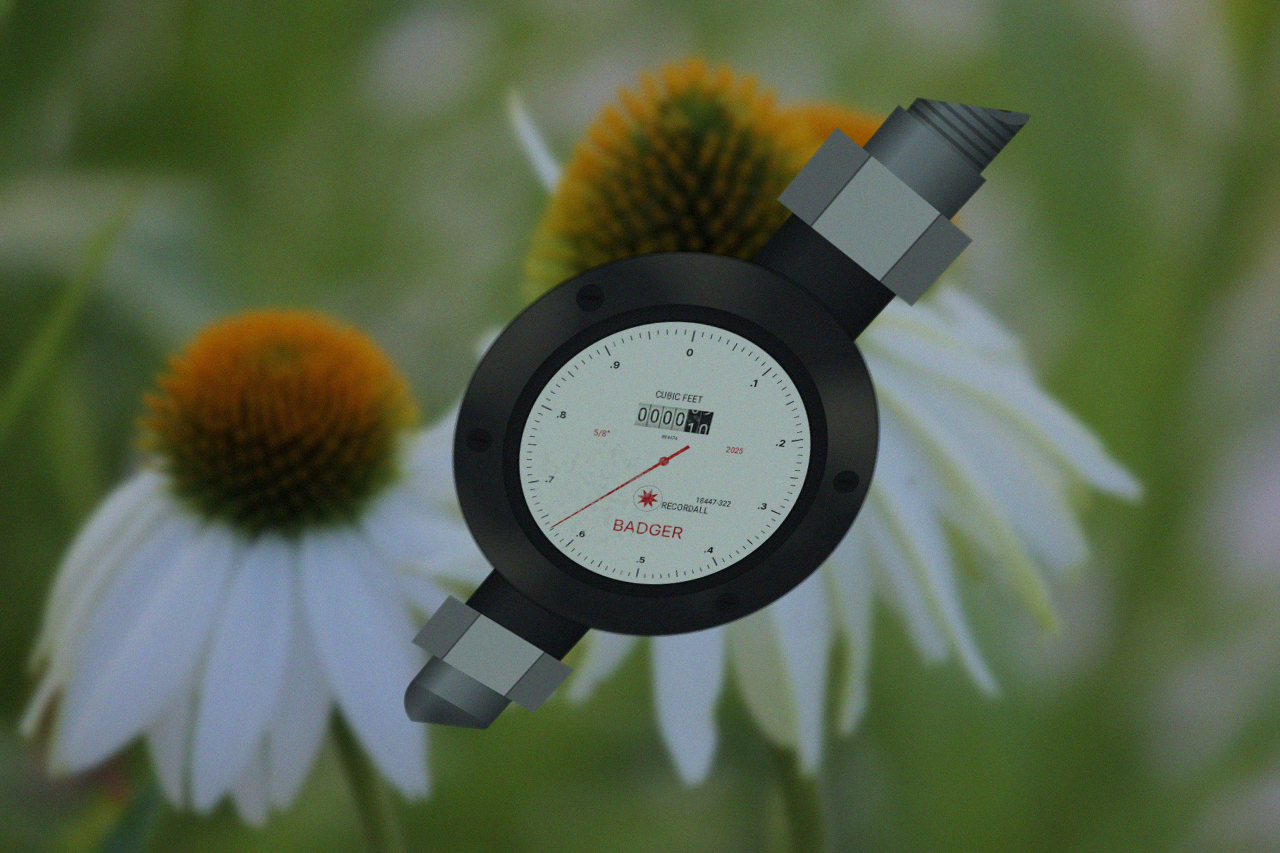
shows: value=9.63 unit=ft³
